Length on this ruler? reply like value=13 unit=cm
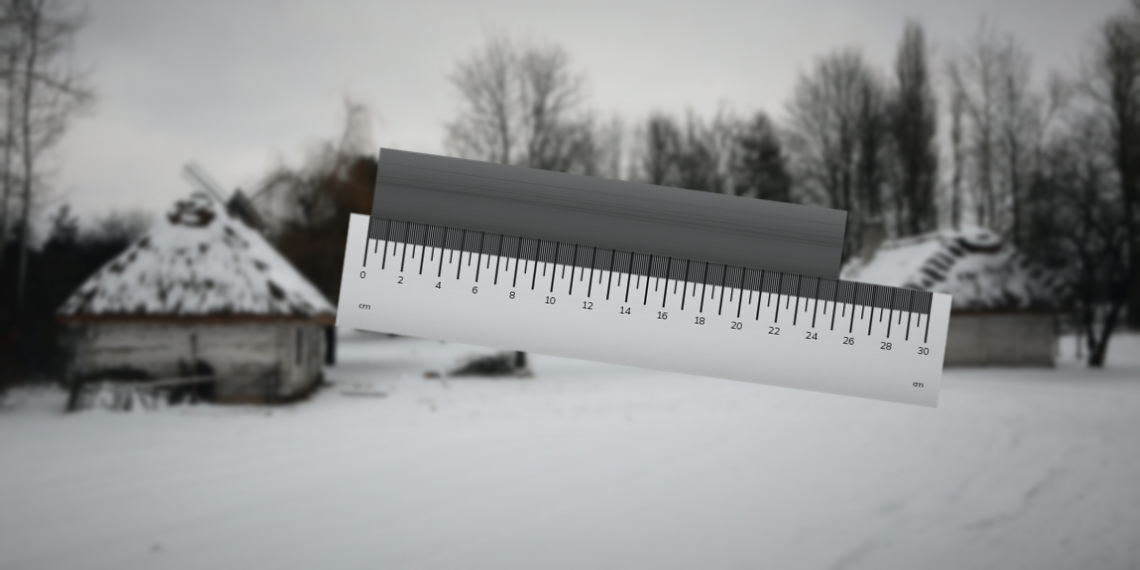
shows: value=25 unit=cm
